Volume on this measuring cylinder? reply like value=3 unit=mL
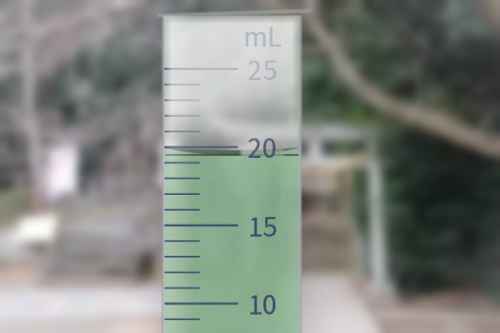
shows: value=19.5 unit=mL
